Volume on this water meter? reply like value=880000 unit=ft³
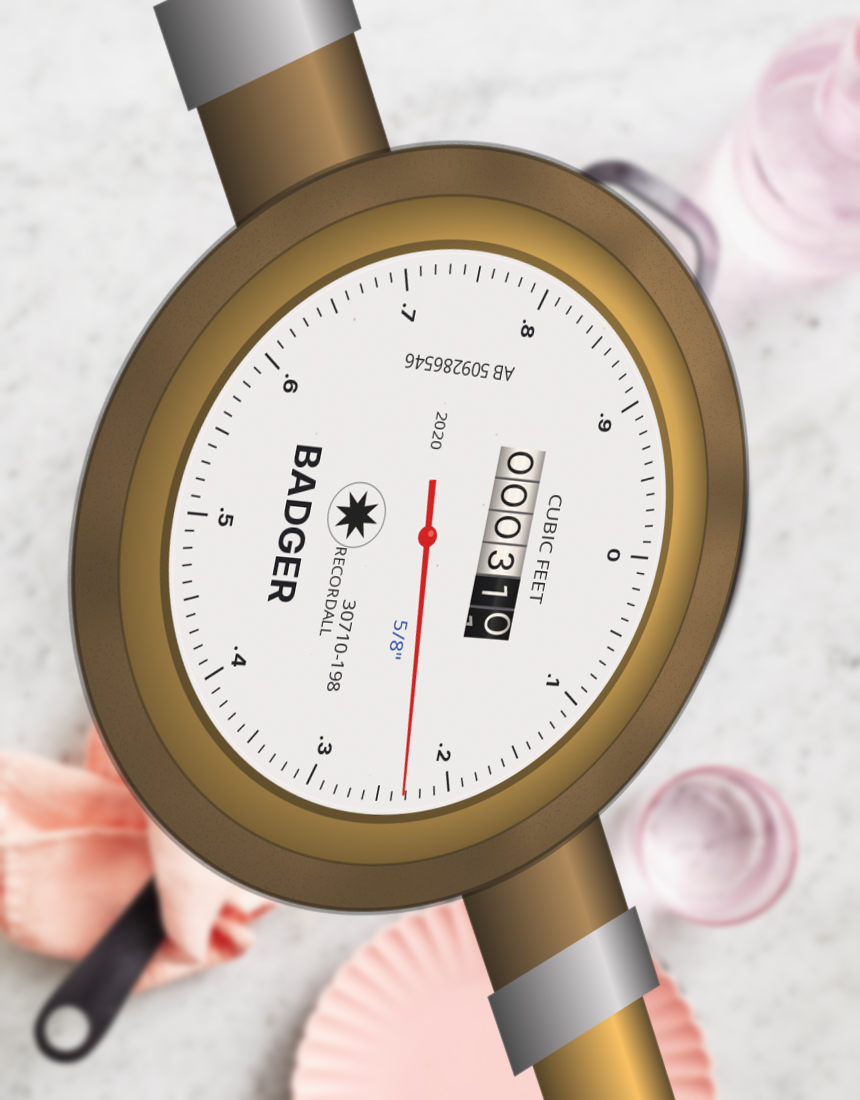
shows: value=310.23 unit=ft³
